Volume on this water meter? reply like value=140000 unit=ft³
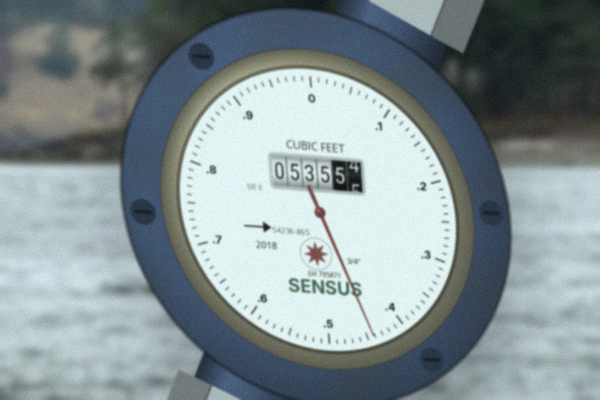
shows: value=53554.44 unit=ft³
